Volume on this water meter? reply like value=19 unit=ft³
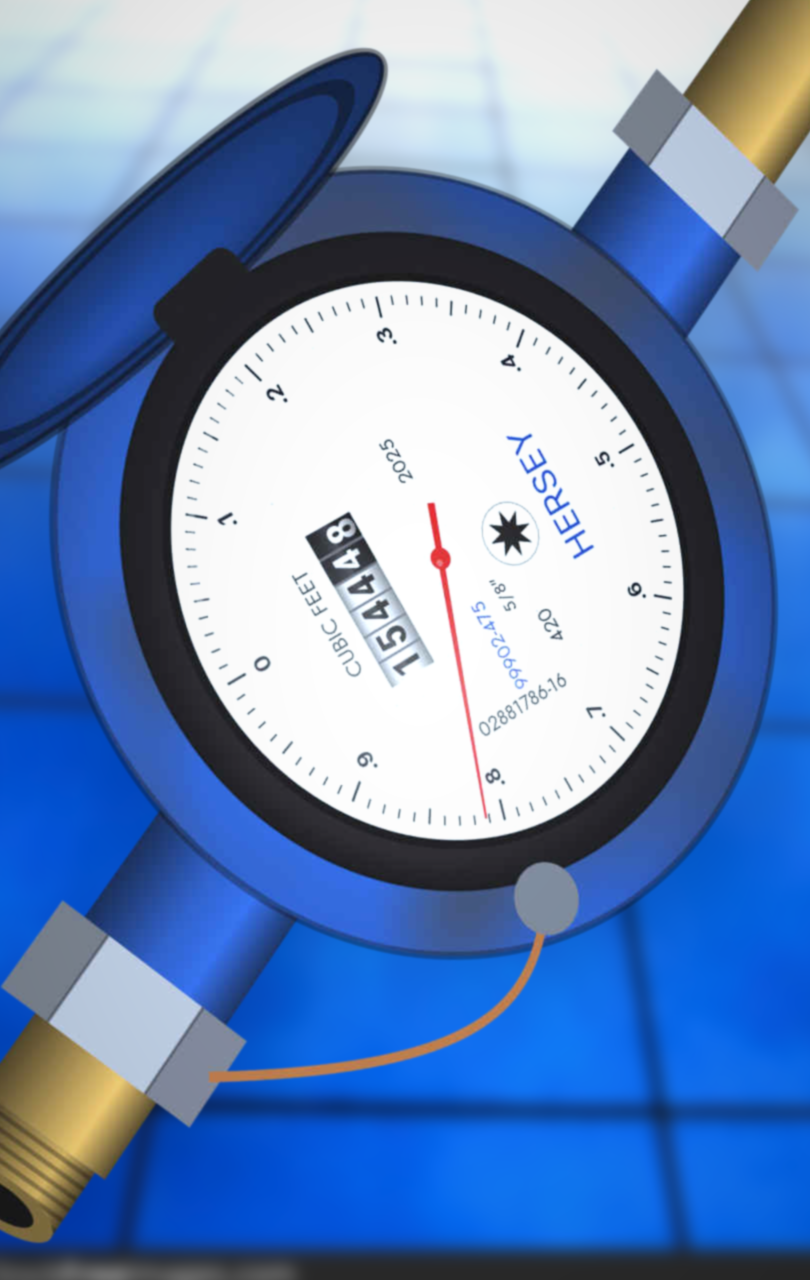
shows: value=154447.81 unit=ft³
